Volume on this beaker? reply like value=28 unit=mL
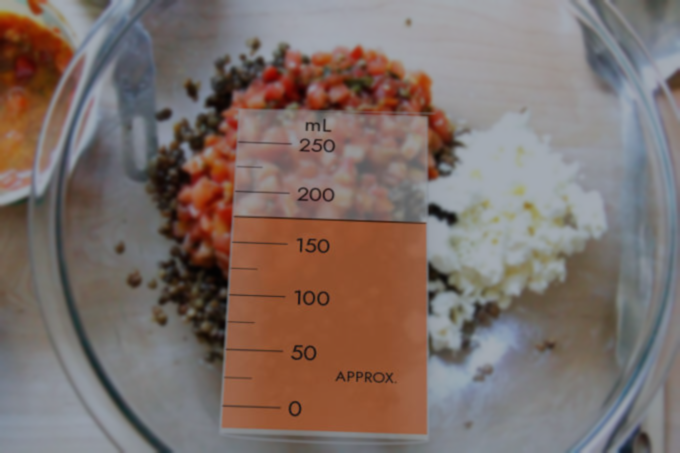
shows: value=175 unit=mL
